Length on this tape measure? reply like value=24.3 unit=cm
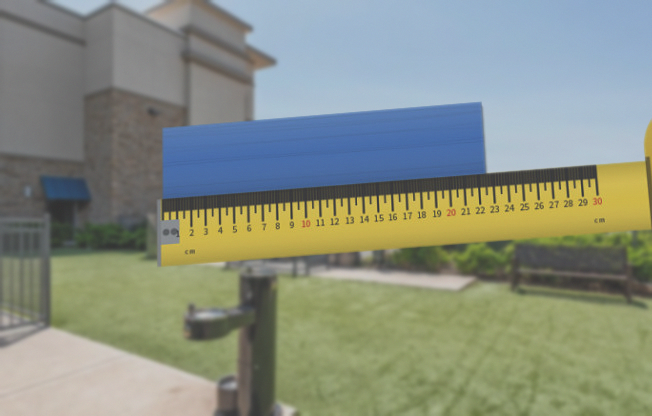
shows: value=22.5 unit=cm
